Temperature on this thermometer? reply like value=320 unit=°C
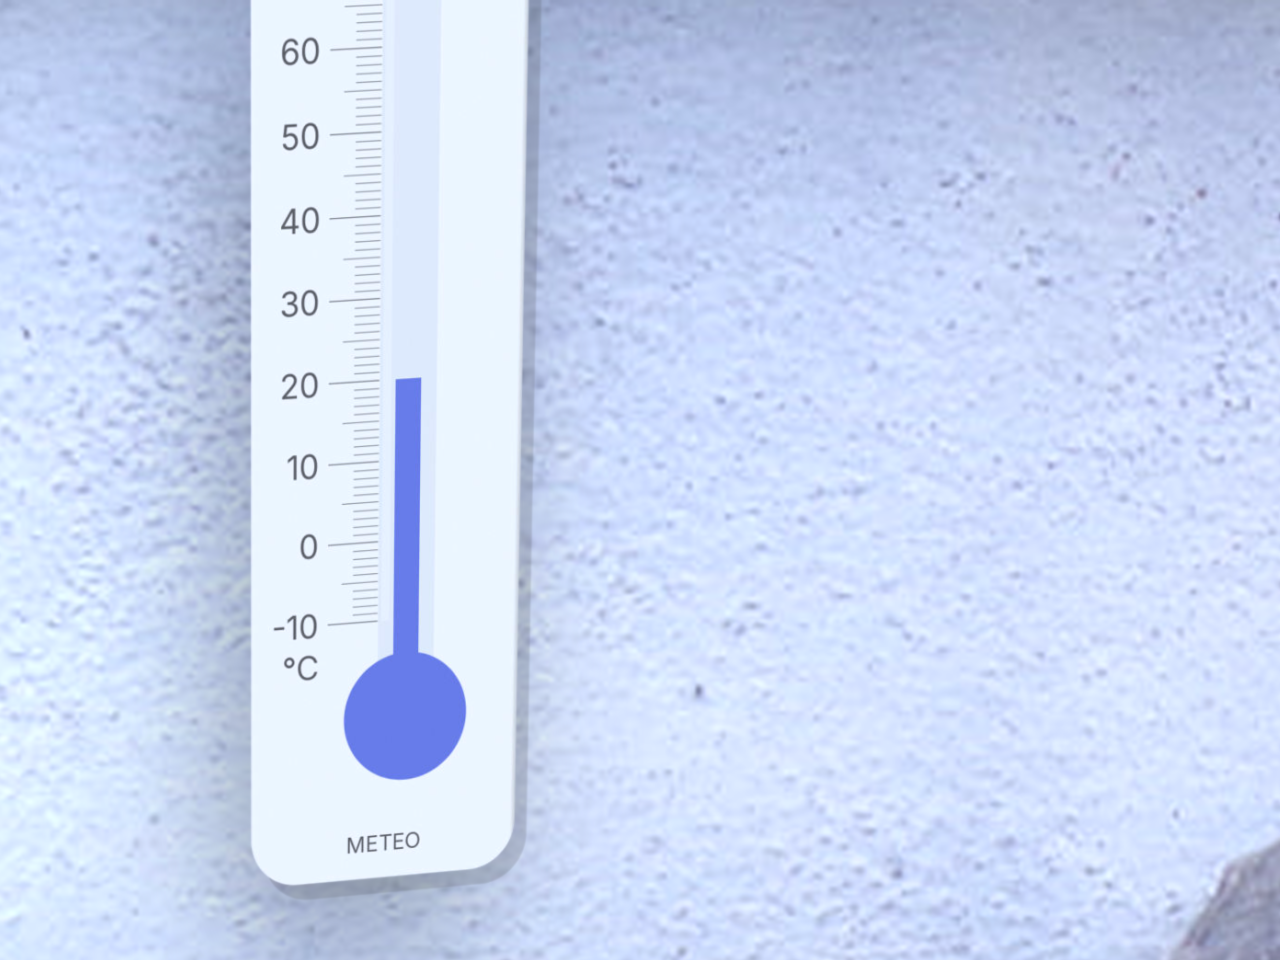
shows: value=20 unit=°C
